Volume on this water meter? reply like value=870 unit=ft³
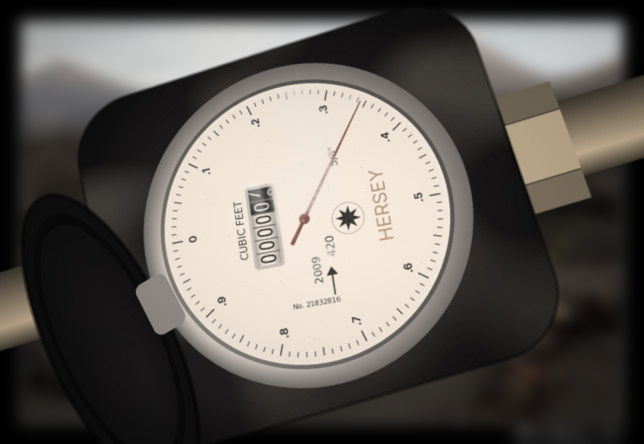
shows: value=7.34 unit=ft³
